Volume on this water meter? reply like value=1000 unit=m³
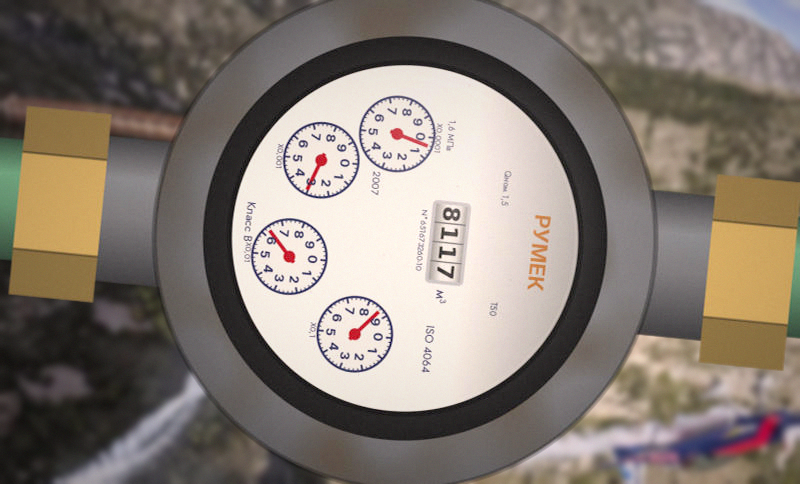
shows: value=8117.8630 unit=m³
